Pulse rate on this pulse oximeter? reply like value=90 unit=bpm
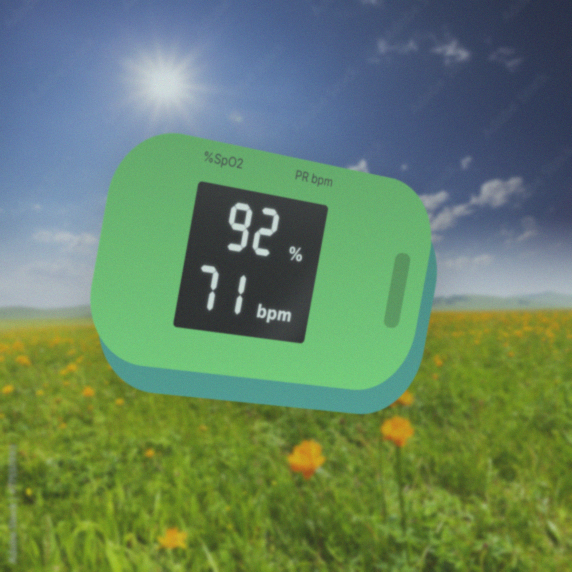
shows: value=71 unit=bpm
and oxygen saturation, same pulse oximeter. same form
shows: value=92 unit=%
